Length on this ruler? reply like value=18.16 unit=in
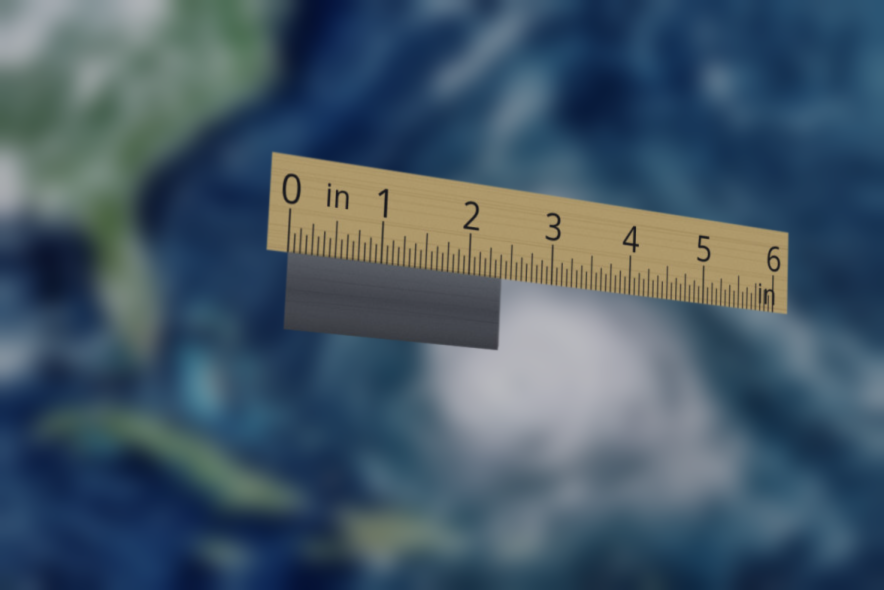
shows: value=2.375 unit=in
